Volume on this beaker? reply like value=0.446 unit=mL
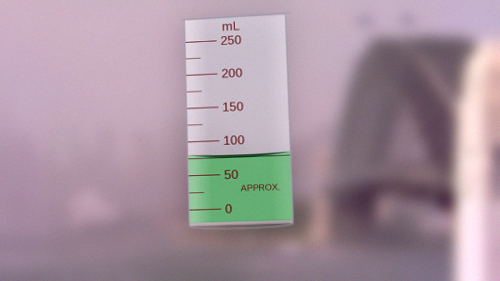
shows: value=75 unit=mL
